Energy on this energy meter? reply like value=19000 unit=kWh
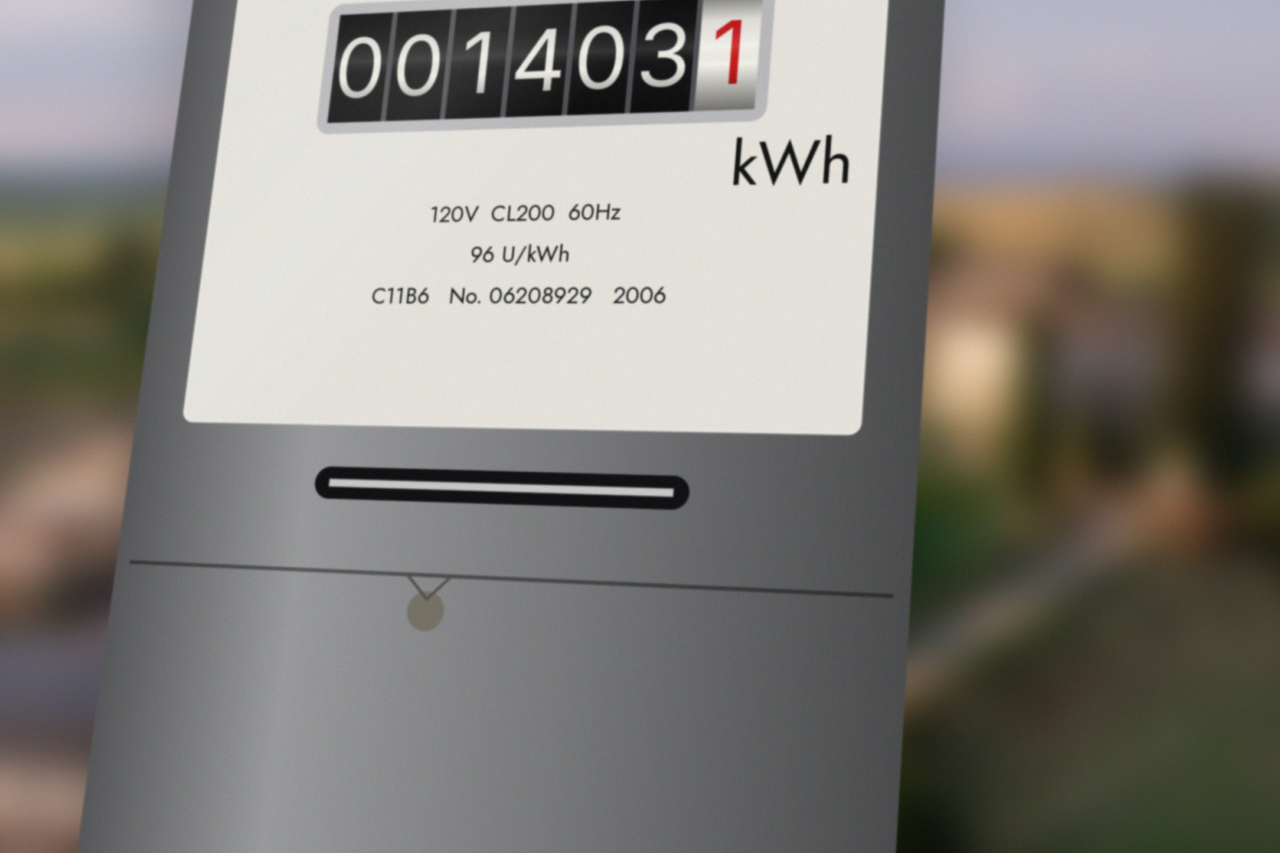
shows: value=1403.1 unit=kWh
